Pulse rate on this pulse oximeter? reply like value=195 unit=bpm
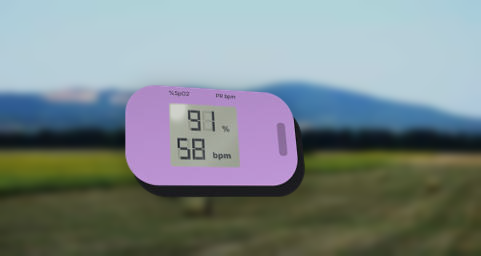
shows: value=58 unit=bpm
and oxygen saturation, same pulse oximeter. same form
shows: value=91 unit=%
